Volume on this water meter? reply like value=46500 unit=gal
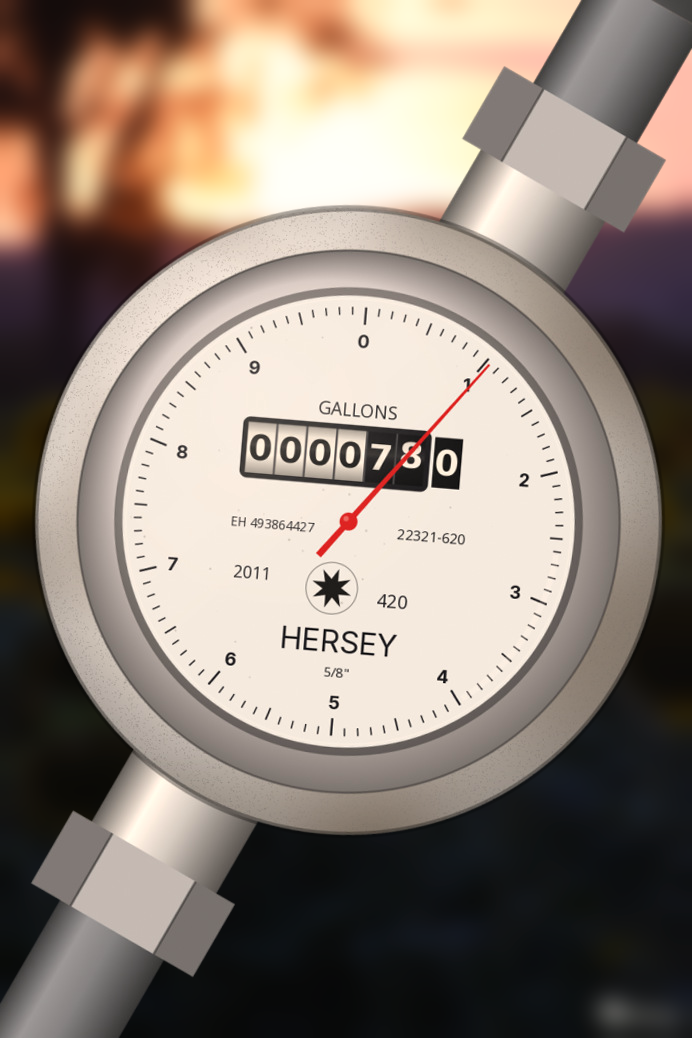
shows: value=781.0 unit=gal
